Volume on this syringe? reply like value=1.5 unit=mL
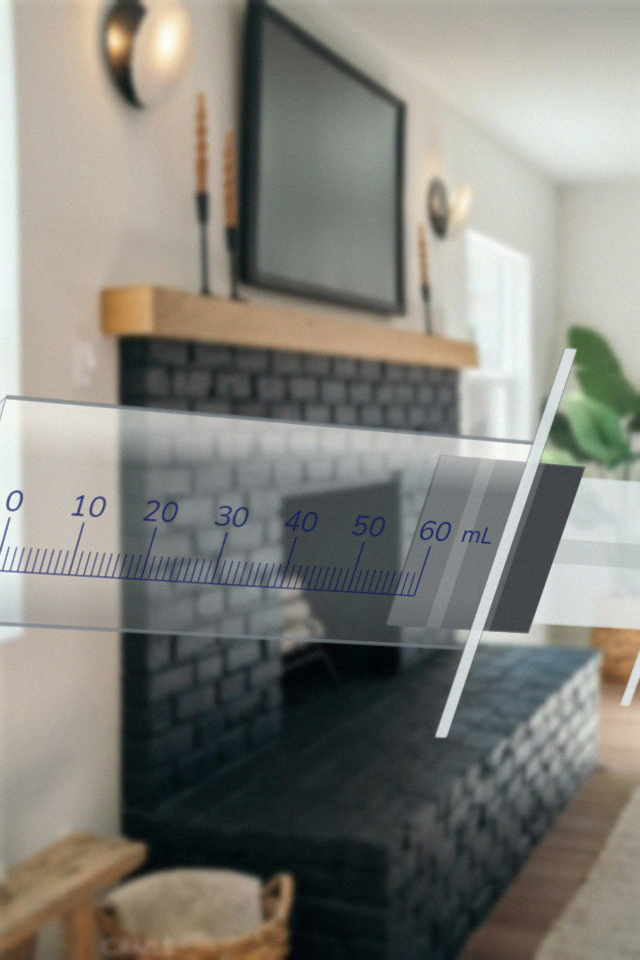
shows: value=57 unit=mL
